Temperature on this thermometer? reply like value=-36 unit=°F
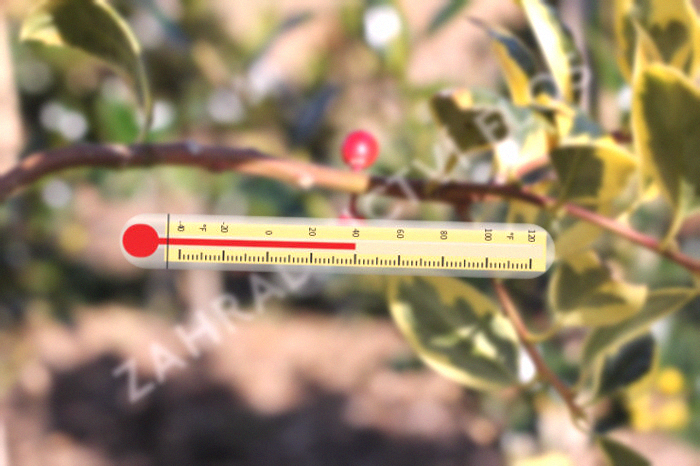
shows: value=40 unit=°F
